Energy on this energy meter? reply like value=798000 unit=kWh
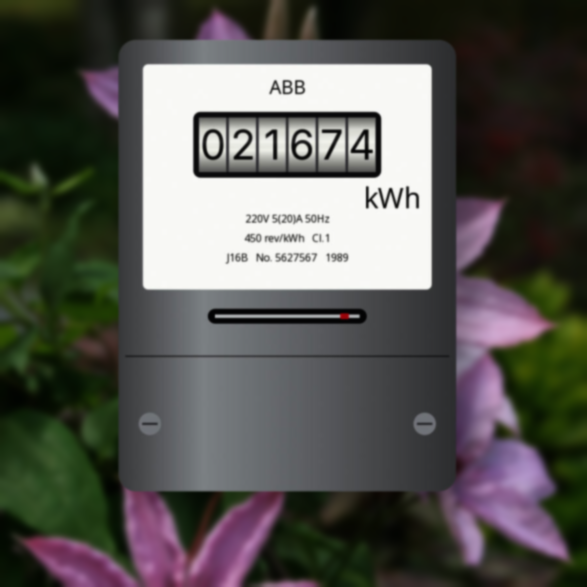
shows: value=21674 unit=kWh
